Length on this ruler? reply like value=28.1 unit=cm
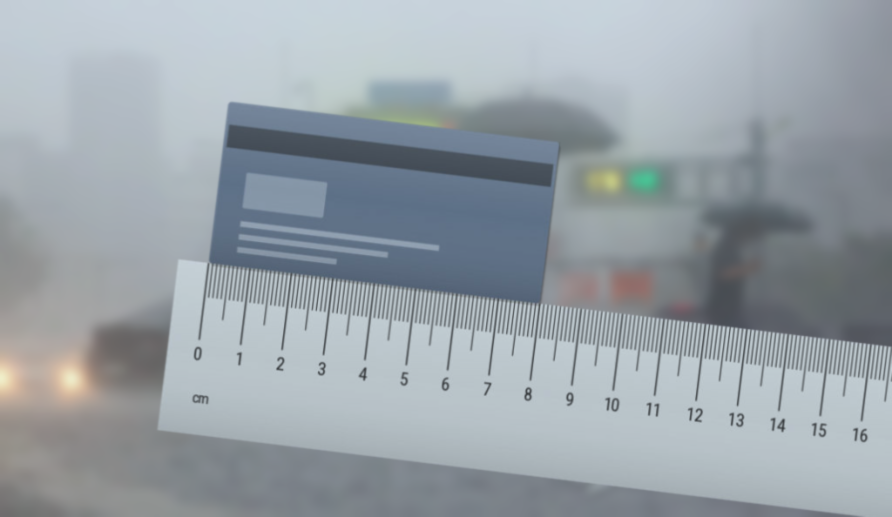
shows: value=8 unit=cm
